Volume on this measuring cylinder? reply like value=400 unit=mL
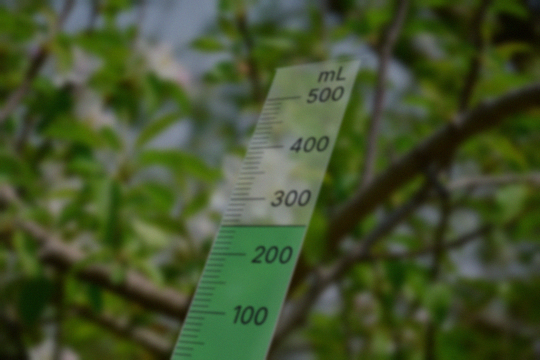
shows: value=250 unit=mL
